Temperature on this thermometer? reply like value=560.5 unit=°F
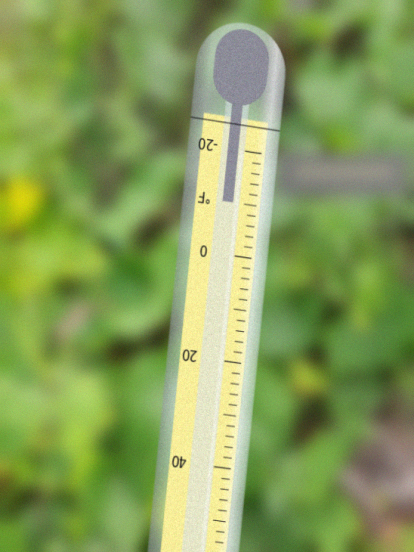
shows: value=-10 unit=°F
